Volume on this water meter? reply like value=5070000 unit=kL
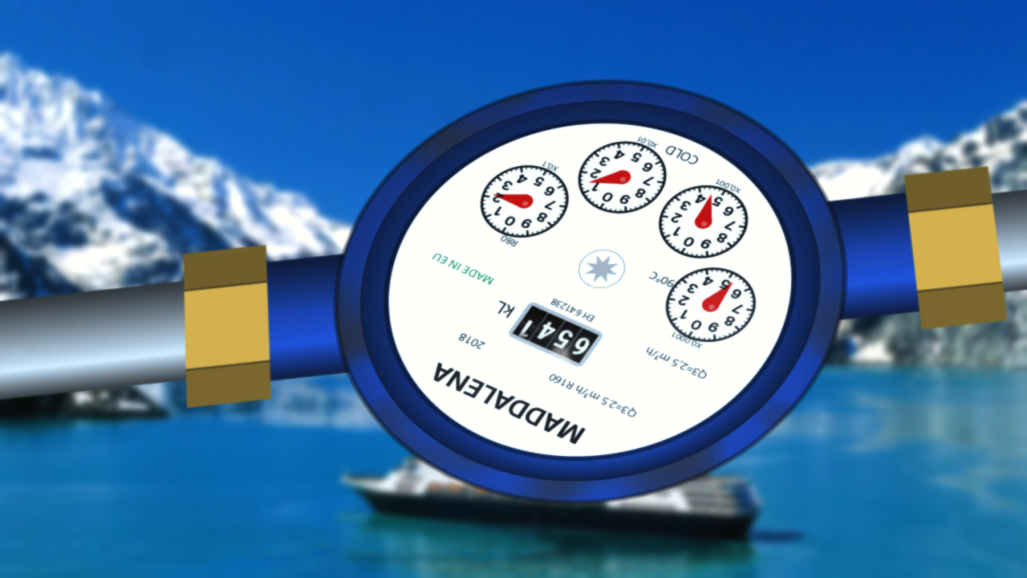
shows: value=6541.2145 unit=kL
